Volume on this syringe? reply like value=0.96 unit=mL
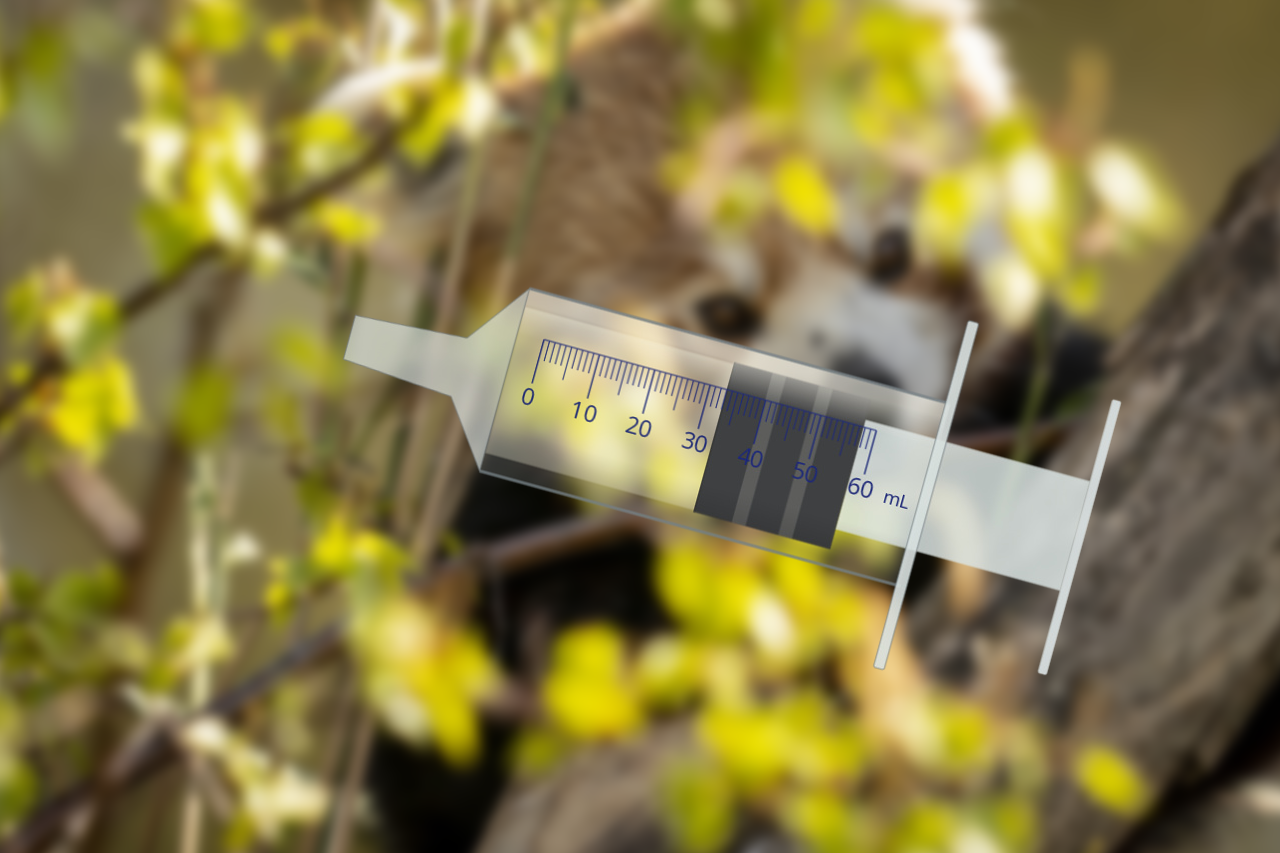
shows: value=33 unit=mL
